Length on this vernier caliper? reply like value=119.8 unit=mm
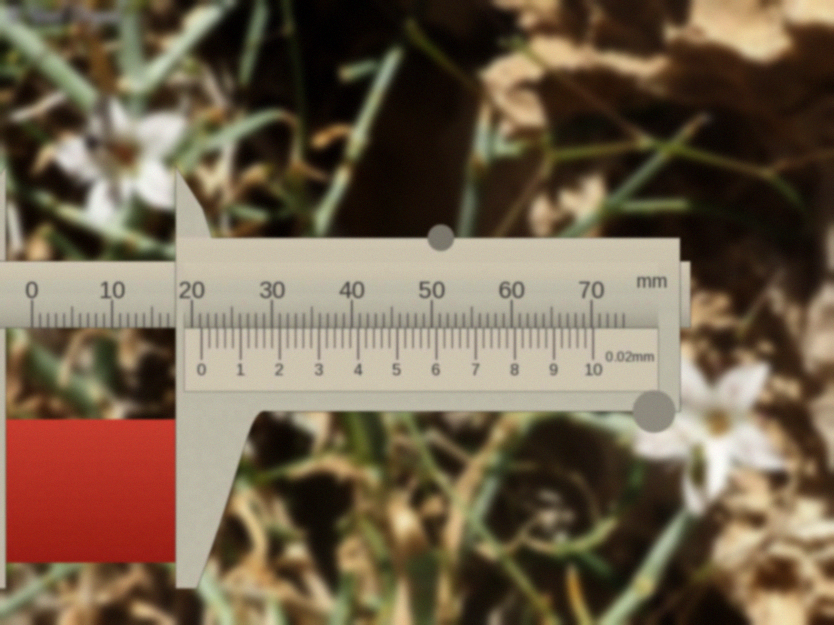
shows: value=21.2 unit=mm
